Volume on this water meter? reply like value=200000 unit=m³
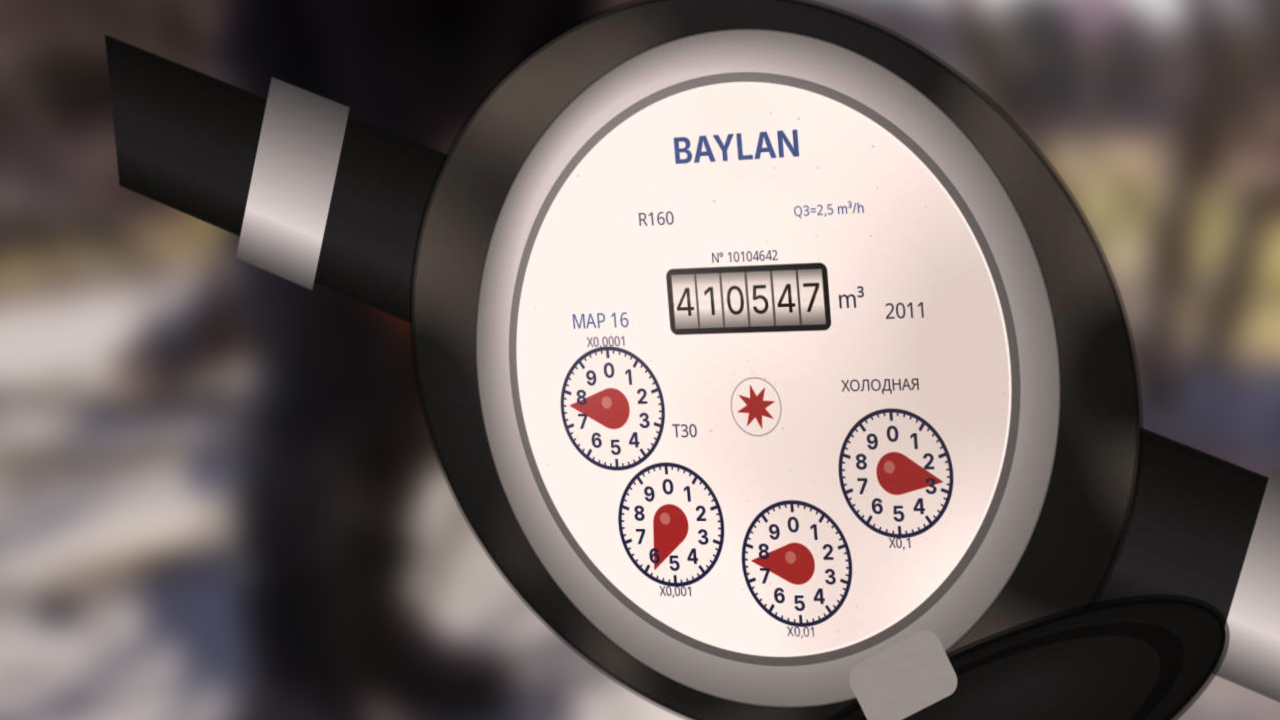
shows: value=410547.2757 unit=m³
